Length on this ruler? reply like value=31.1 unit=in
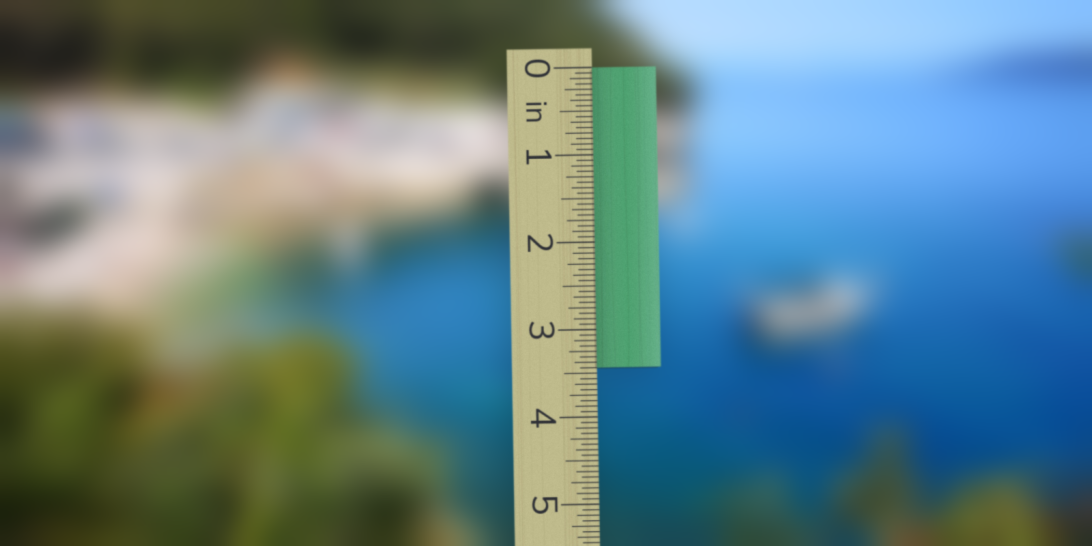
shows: value=3.4375 unit=in
